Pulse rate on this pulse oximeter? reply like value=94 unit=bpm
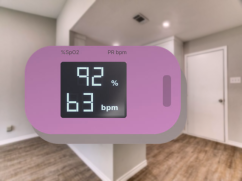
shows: value=63 unit=bpm
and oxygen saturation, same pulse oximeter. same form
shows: value=92 unit=%
